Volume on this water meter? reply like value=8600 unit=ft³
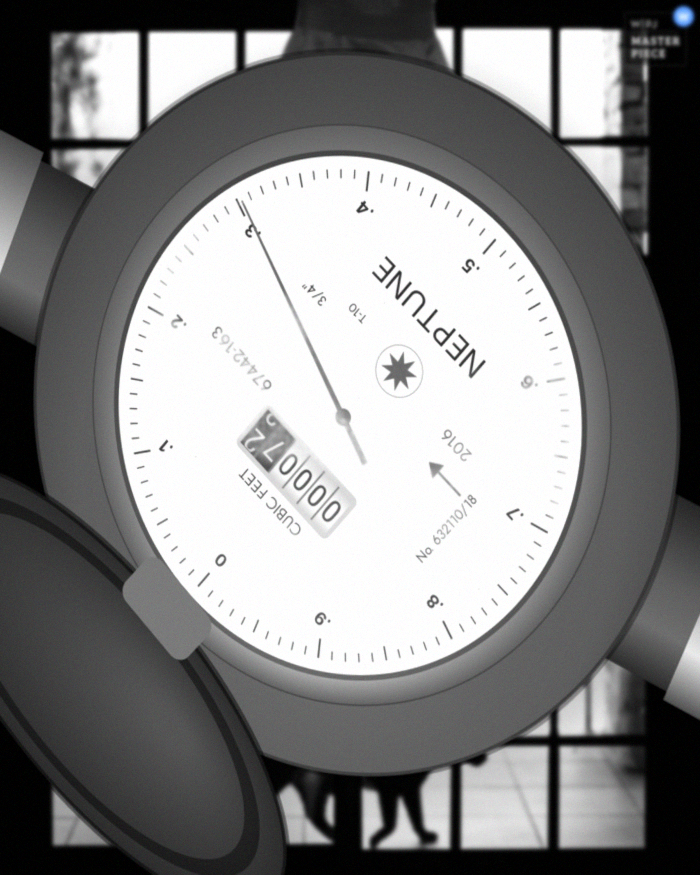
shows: value=72.30 unit=ft³
